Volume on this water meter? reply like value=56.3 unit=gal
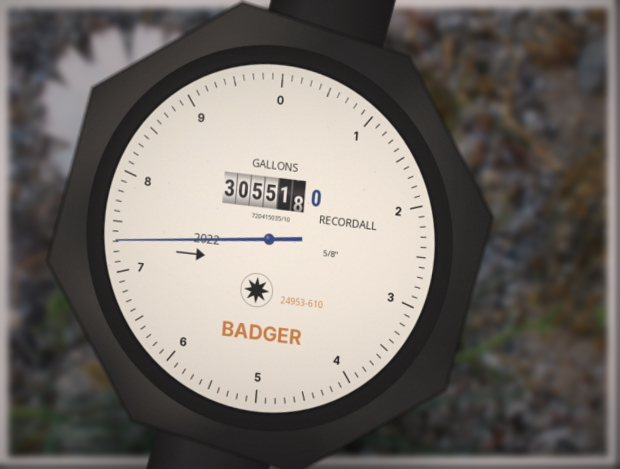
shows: value=3055177.3 unit=gal
